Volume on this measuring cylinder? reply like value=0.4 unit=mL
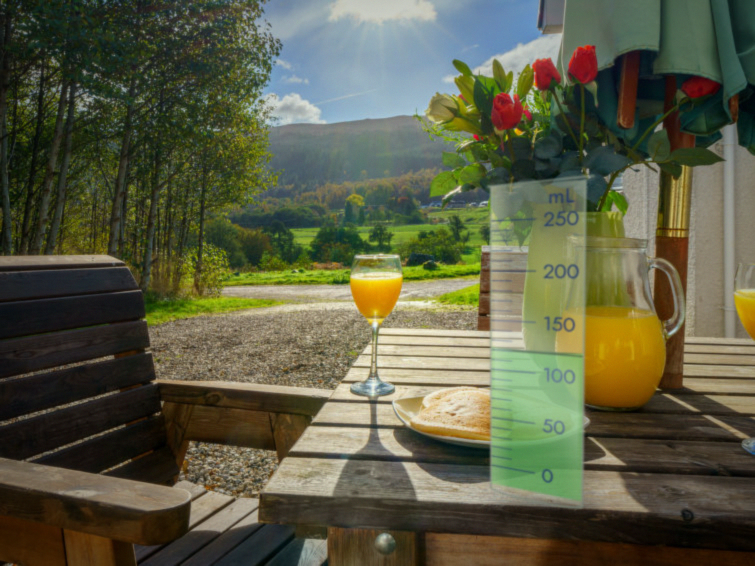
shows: value=120 unit=mL
